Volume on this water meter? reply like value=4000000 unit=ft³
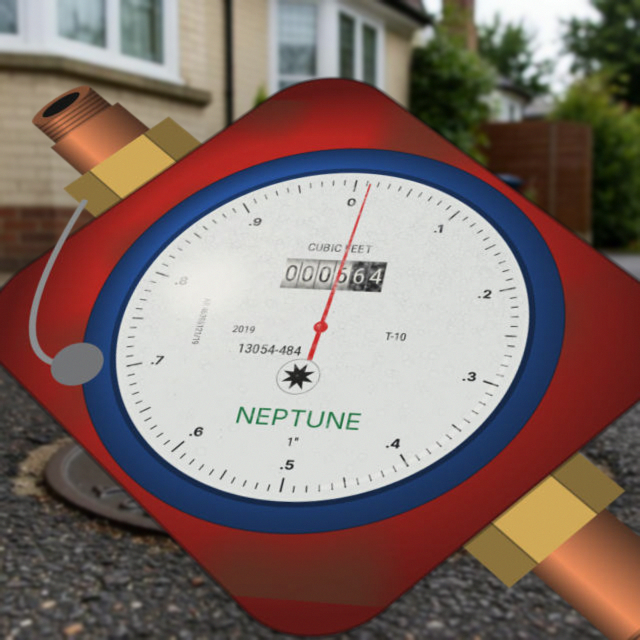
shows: value=664.01 unit=ft³
